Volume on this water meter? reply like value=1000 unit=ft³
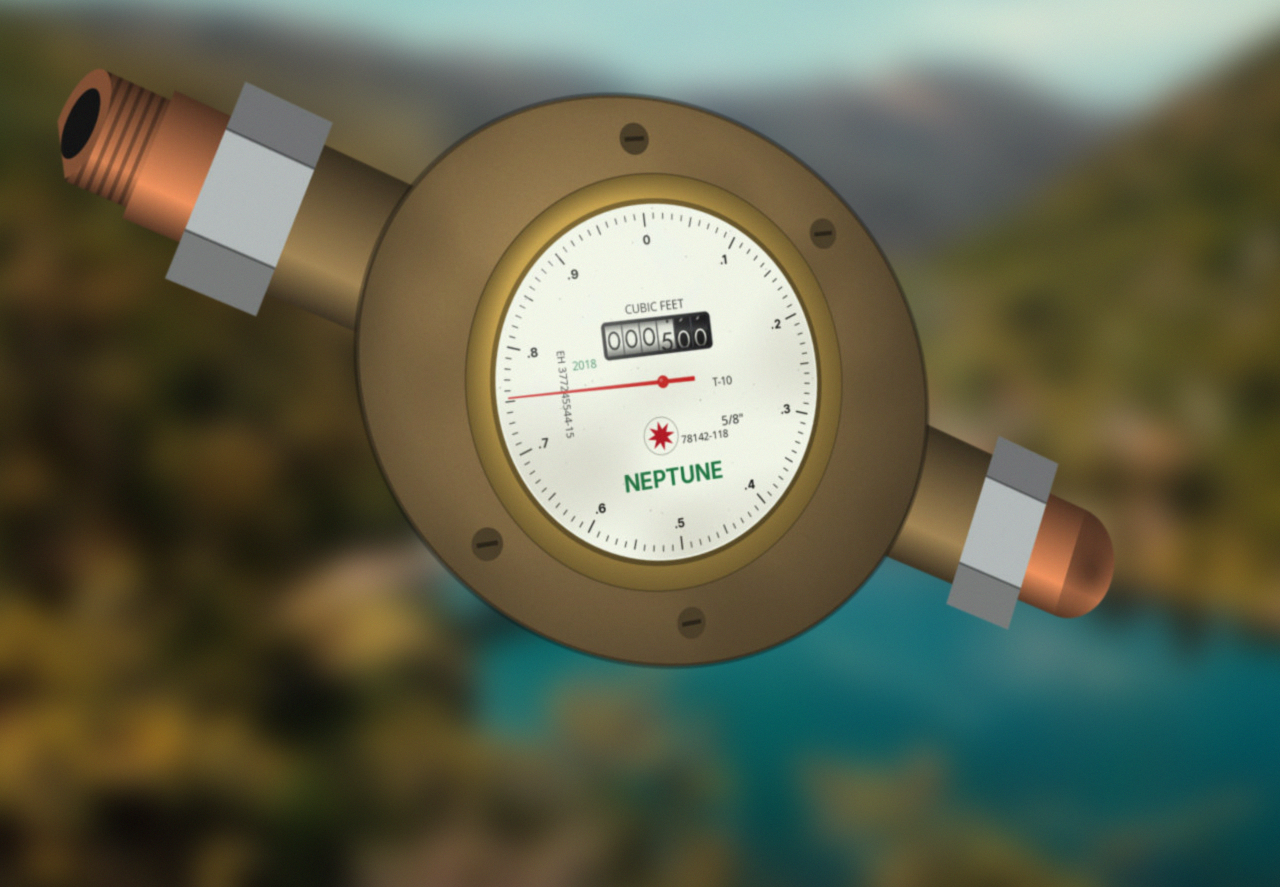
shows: value=499.75 unit=ft³
